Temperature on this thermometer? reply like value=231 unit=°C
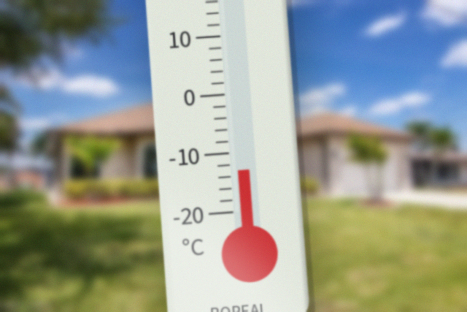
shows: value=-13 unit=°C
